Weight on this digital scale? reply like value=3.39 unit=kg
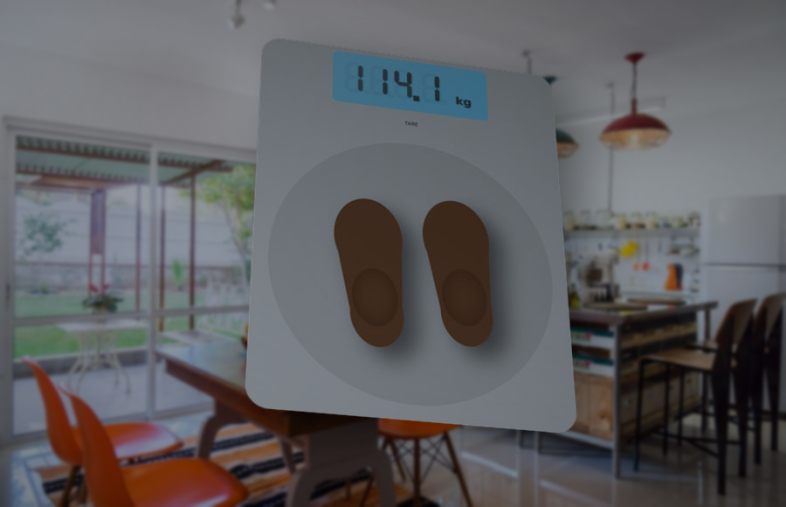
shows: value=114.1 unit=kg
